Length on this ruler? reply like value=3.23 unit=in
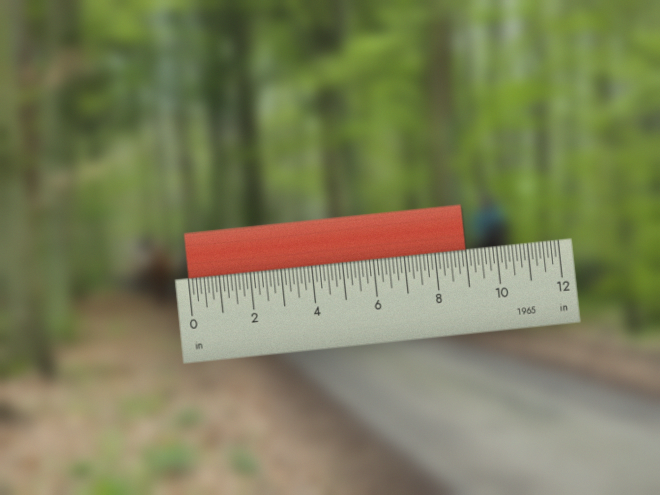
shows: value=9 unit=in
